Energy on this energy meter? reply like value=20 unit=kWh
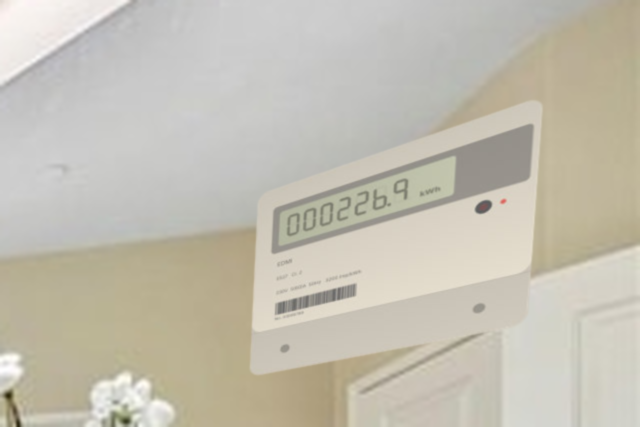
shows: value=226.9 unit=kWh
